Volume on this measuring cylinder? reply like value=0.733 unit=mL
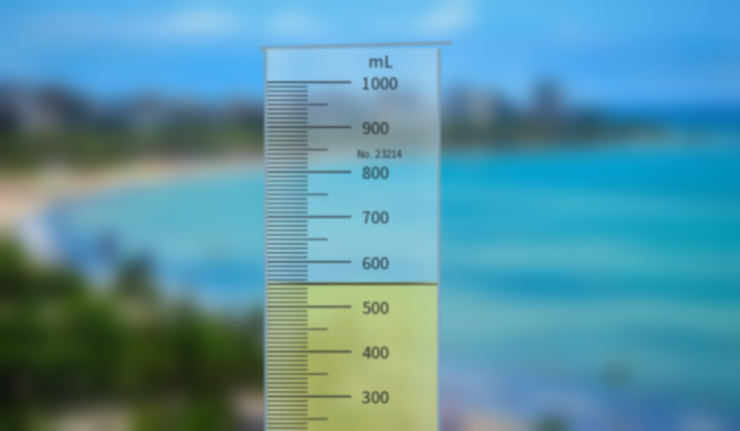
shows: value=550 unit=mL
